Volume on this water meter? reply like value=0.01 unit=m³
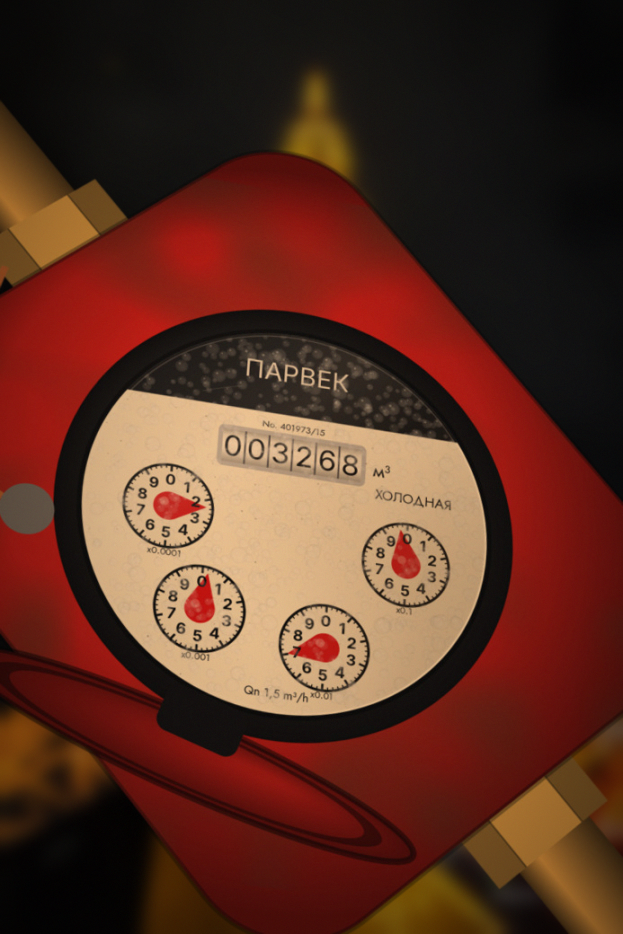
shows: value=3267.9702 unit=m³
